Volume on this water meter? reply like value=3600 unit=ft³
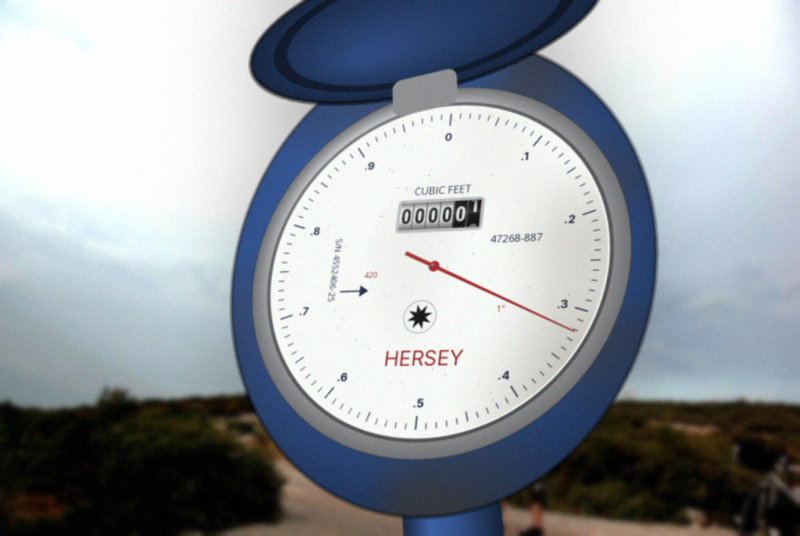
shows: value=1.32 unit=ft³
